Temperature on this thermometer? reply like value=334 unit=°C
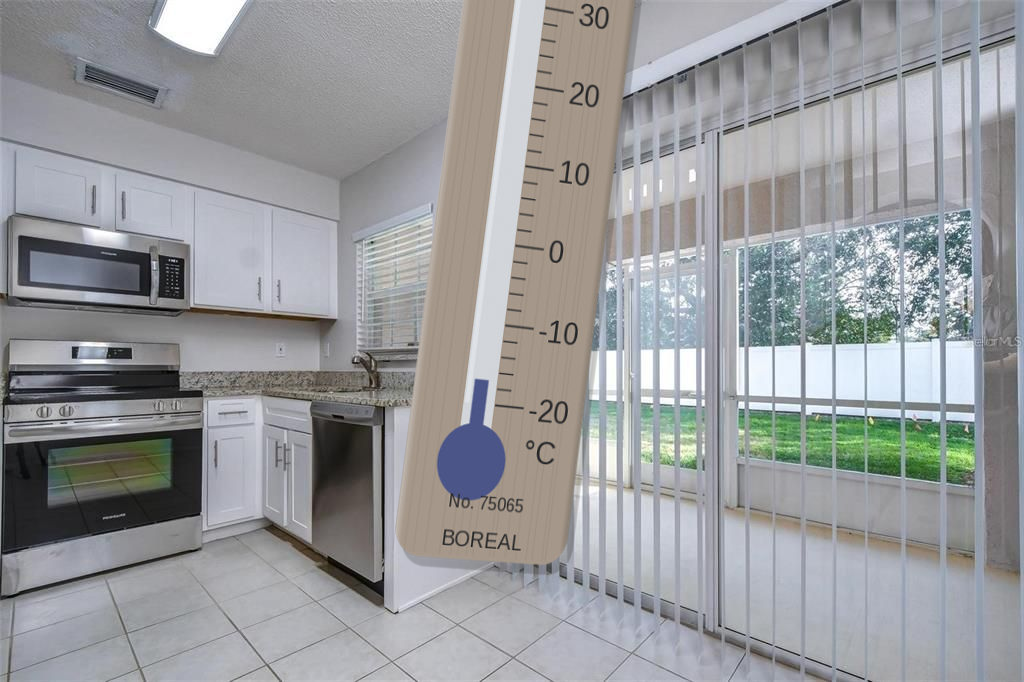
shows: value=-17 unit=°C
